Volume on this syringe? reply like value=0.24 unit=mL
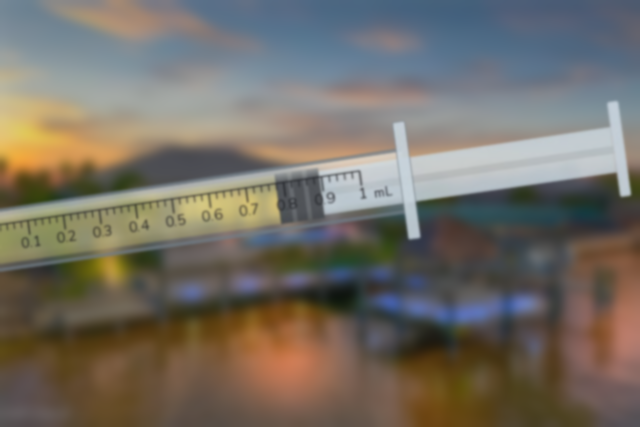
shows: value=0.78 unit=mL
